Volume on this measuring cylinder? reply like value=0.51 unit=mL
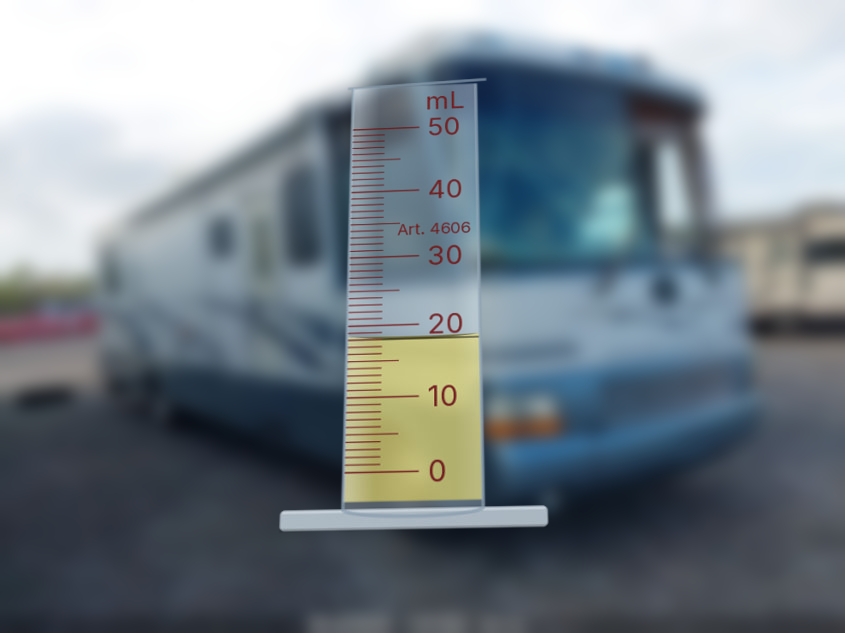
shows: value=18 unit=mL
